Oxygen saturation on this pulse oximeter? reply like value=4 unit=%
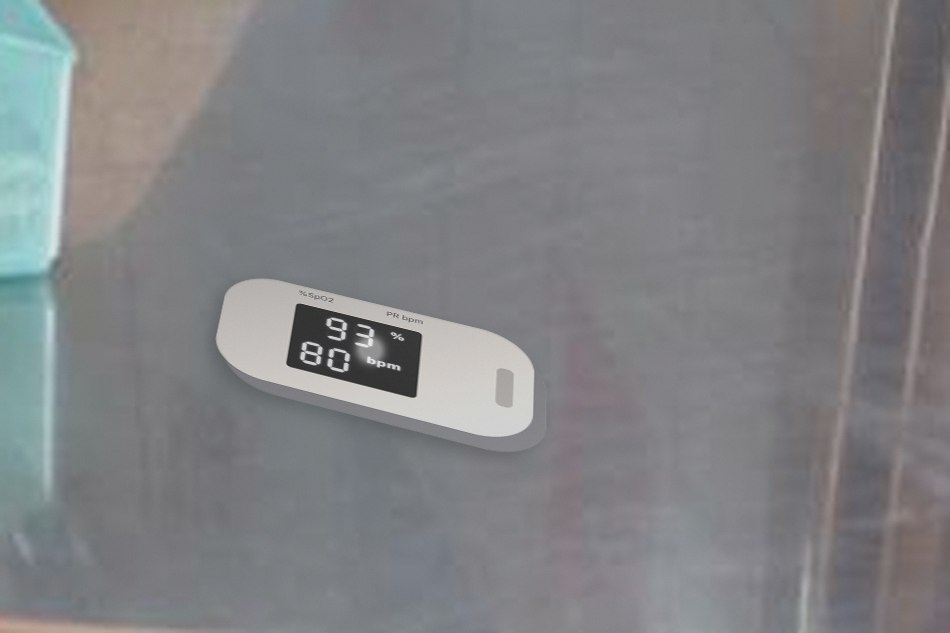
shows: value=93 unit=%
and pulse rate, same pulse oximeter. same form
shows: value=80 unit=bpm
